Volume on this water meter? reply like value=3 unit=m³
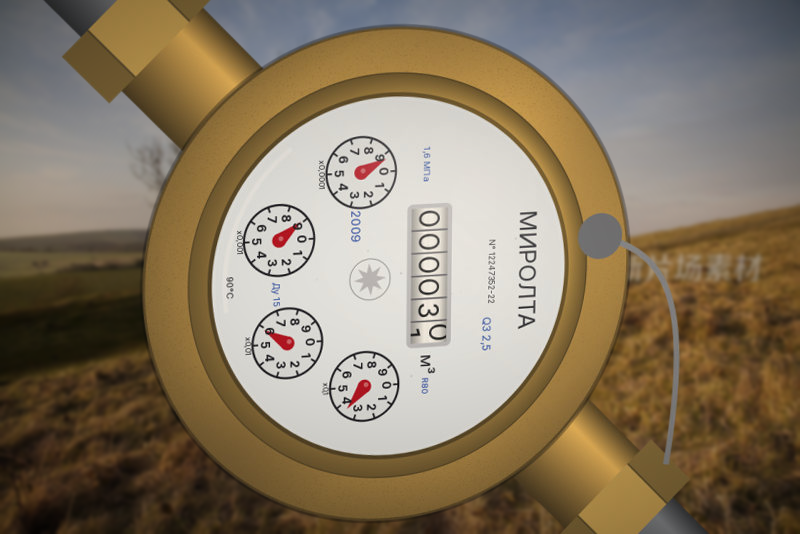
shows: value=30.3589 unit=m³
